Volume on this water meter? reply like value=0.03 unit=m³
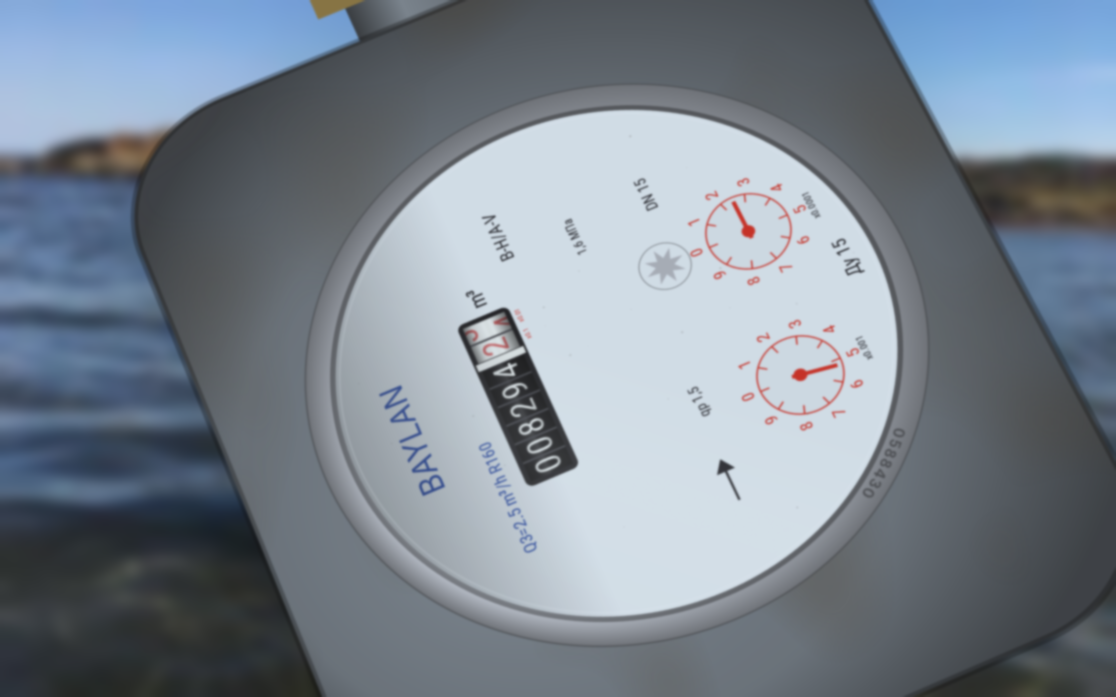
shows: value=8294.2352 unit=m³
